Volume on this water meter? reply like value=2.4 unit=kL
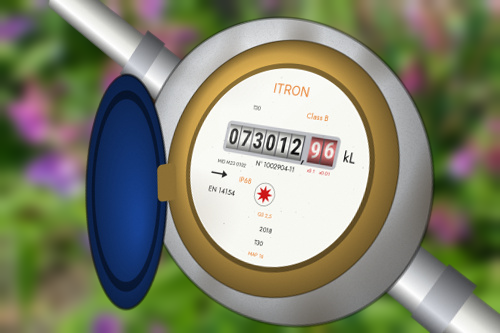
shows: value=73012.96 unit=kL
